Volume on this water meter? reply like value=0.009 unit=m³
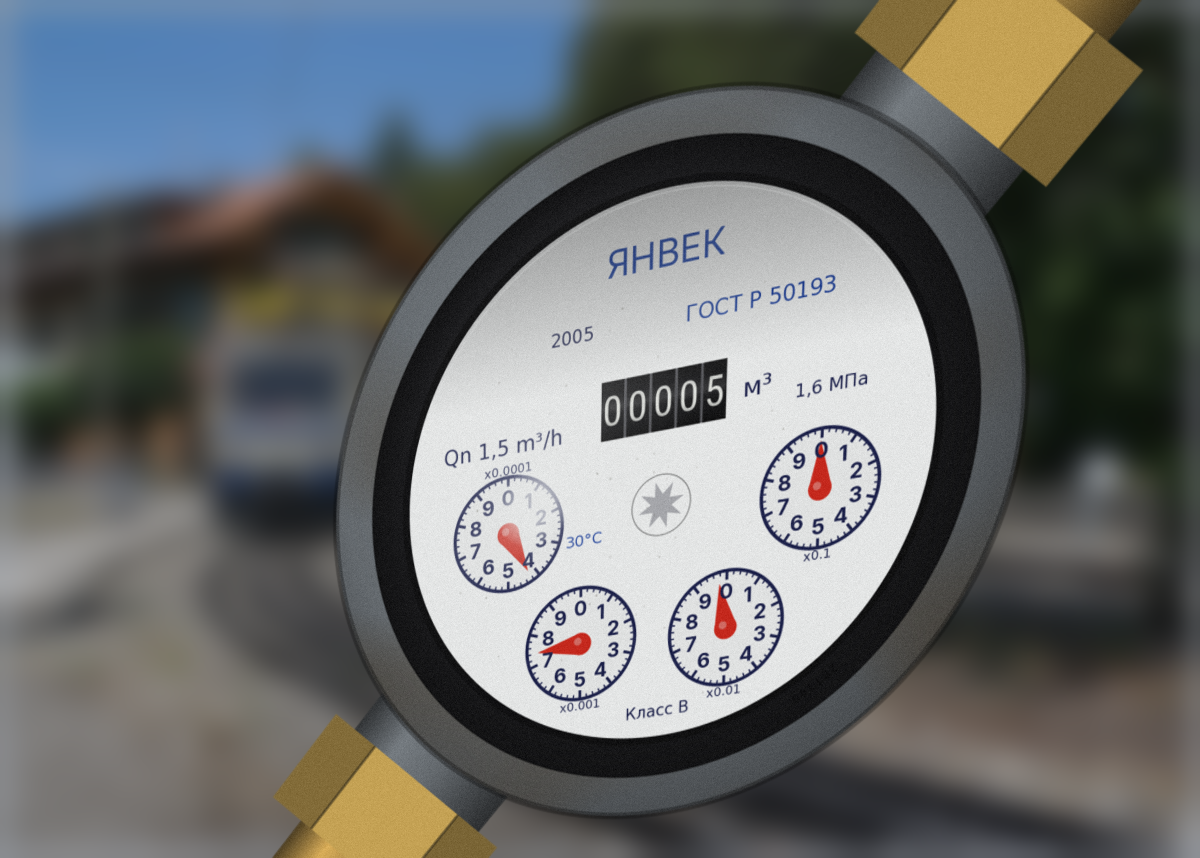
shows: value=4.9974 unit=m³
